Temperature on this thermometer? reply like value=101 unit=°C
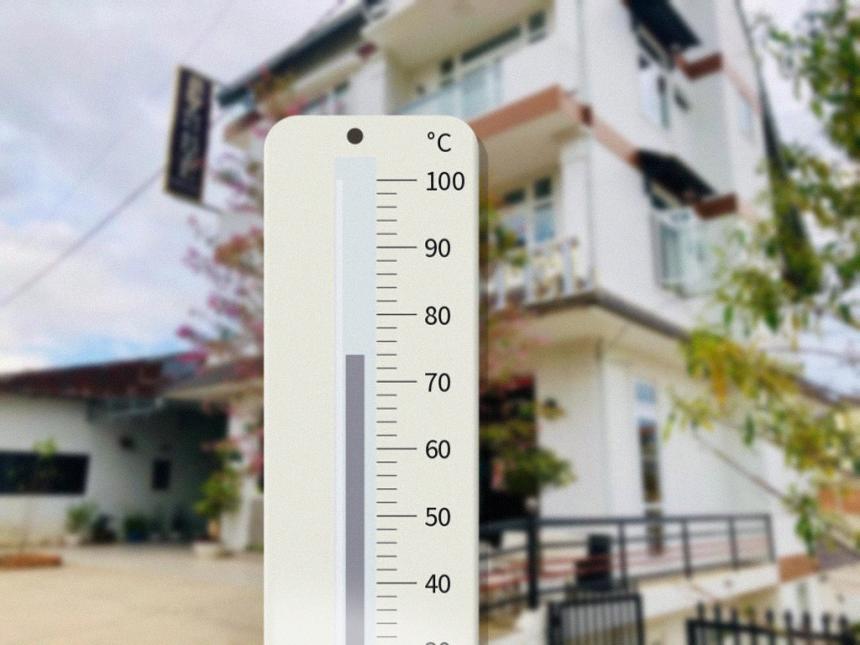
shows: value=74 unit=°C
